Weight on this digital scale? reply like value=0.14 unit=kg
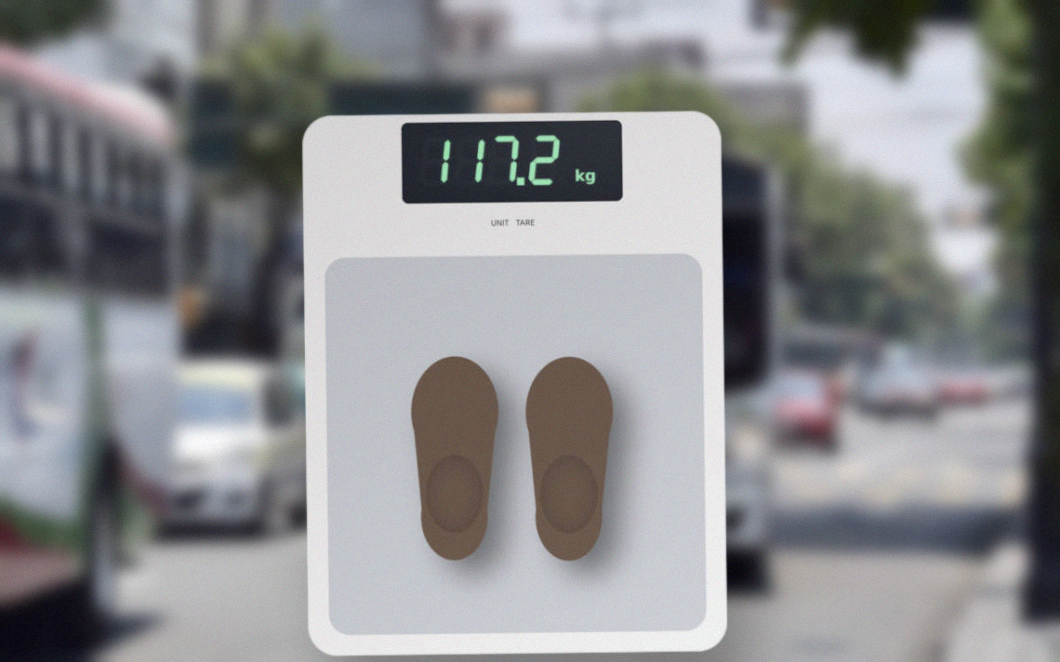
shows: value=117.2 unit=kg
